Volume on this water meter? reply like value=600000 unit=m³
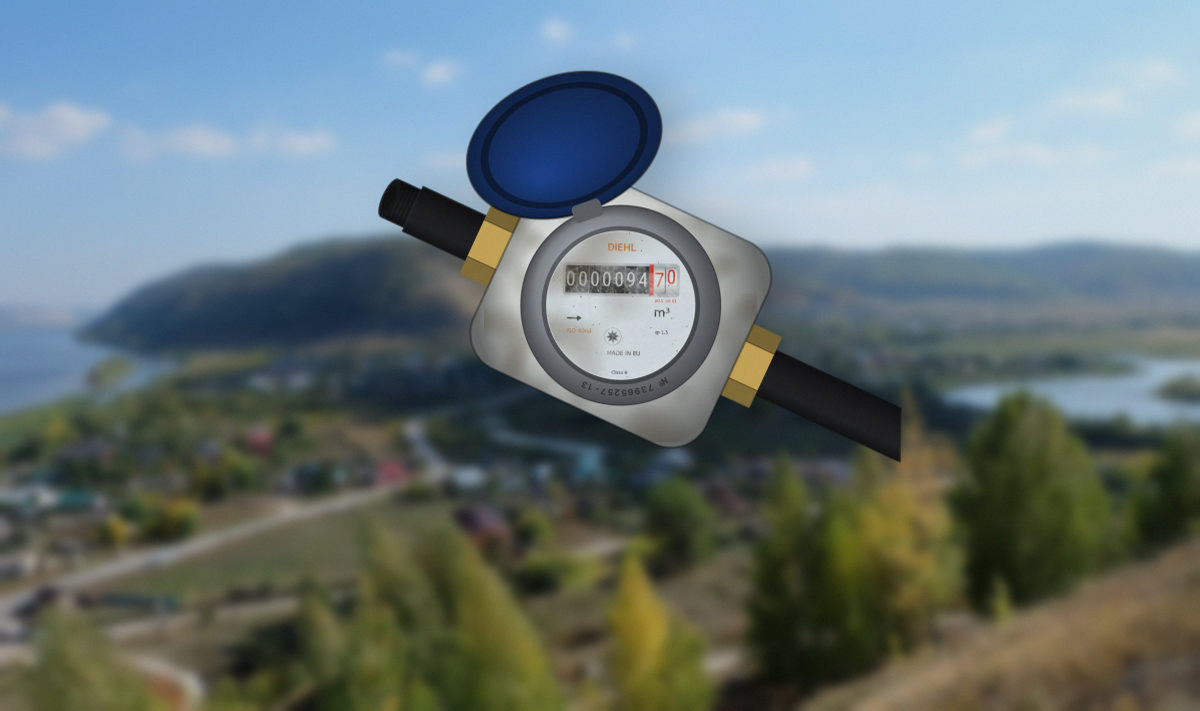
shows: value=94.70 unit=m³
